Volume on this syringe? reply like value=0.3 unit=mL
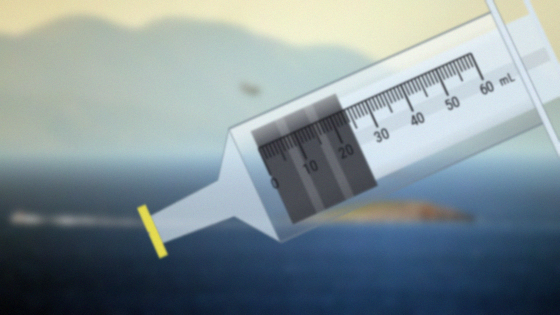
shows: value=0 unit=mL
